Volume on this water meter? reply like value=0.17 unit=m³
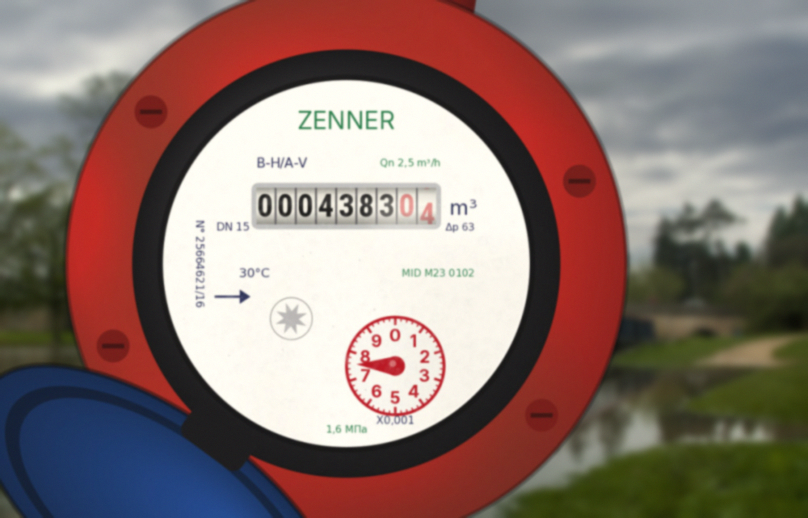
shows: value=4383.037 unit=m³
